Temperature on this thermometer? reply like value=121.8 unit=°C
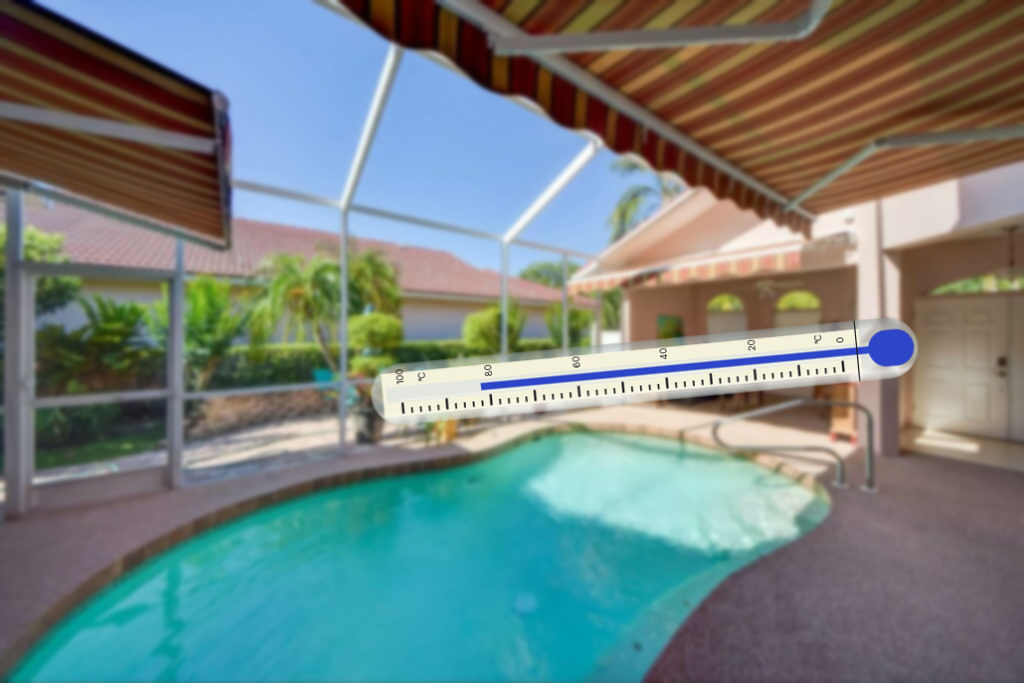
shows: value=82 unit=°C
